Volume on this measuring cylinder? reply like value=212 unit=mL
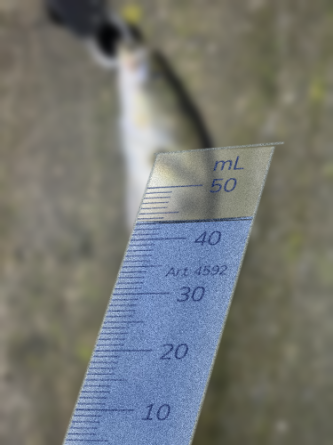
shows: value=43 unit=mL
